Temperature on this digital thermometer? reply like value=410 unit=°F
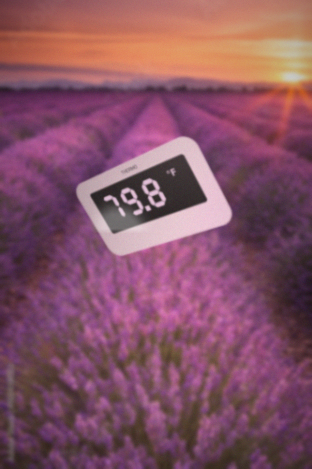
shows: value=79.8 unit=°F
